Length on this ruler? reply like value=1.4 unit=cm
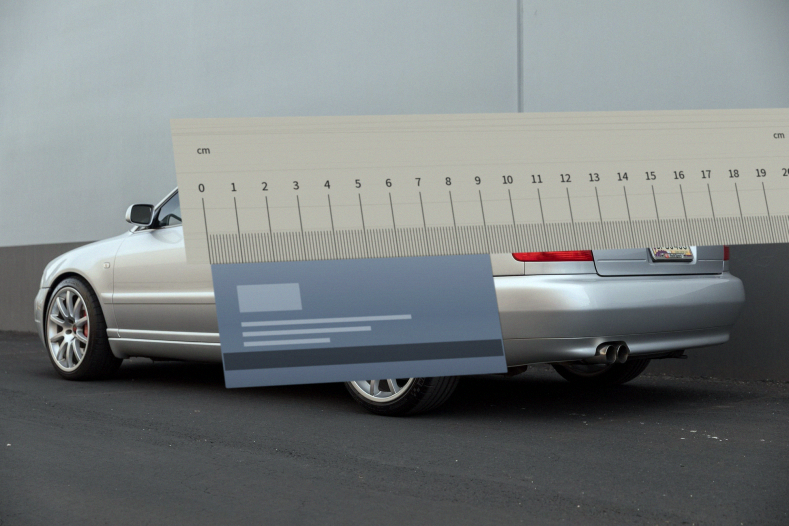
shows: value=9 unit=cm
